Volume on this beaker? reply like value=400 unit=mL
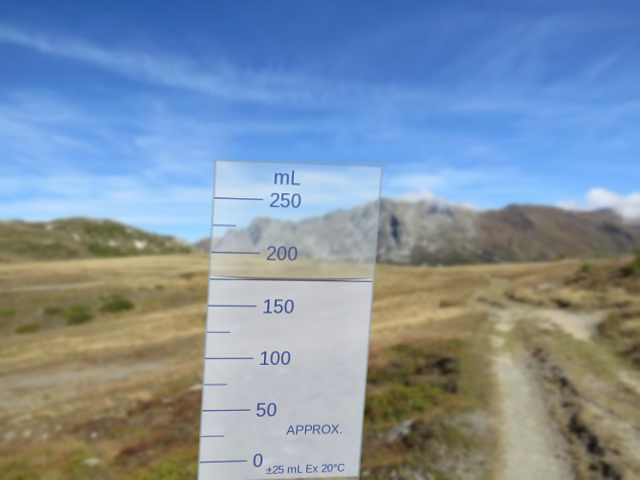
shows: value=175 unit=mL
